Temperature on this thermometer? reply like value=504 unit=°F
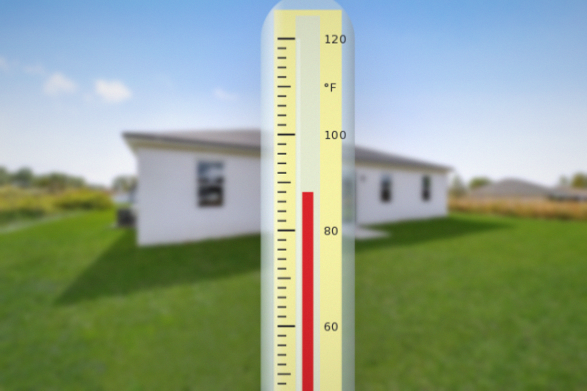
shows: value=88 unit=°F
